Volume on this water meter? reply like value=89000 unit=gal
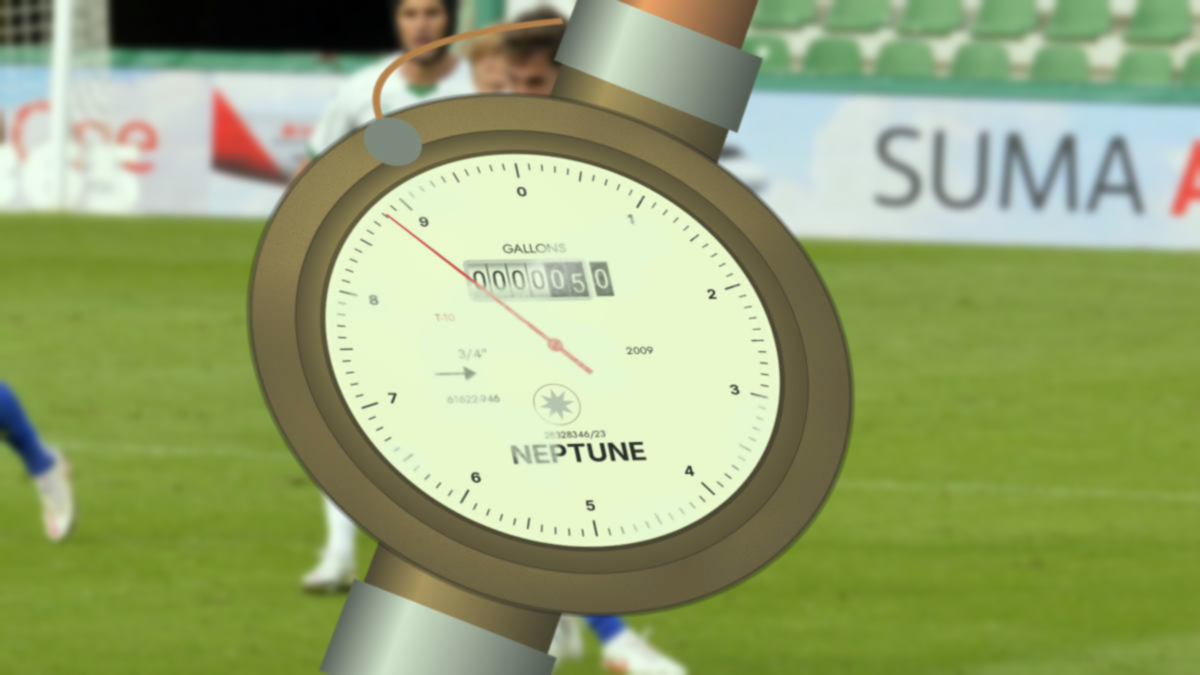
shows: value=48.8 unit=gal
